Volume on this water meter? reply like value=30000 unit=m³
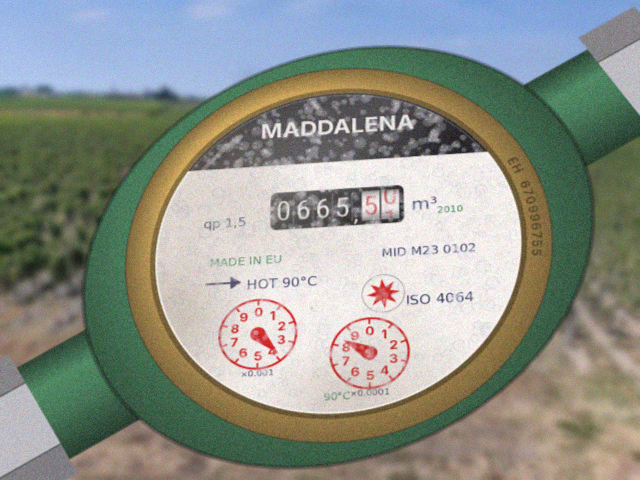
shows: value=665.5038 unit=m³
